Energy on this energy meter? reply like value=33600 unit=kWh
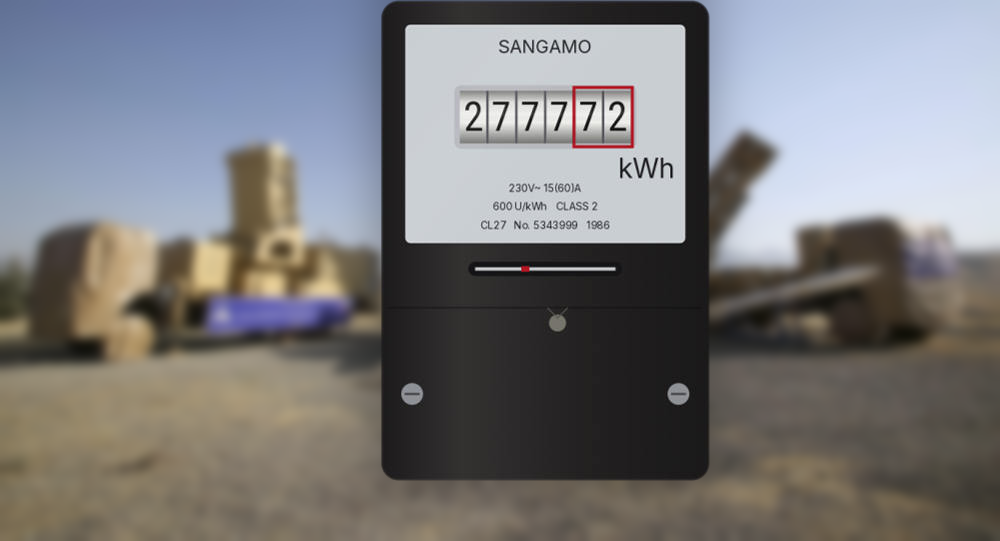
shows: value=2777.72 unit=kWh
